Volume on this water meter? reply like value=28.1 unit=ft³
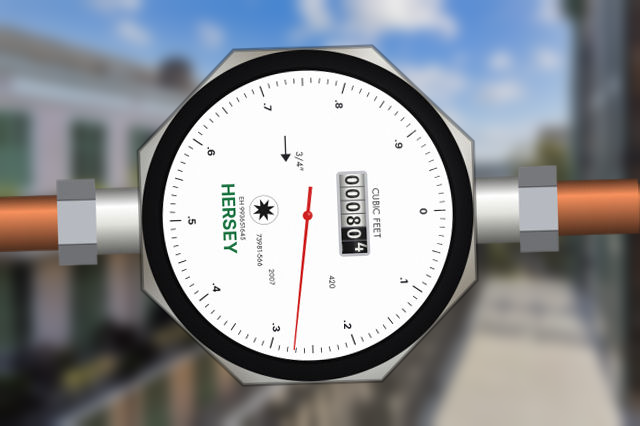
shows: value=804.27 unit=ft³
